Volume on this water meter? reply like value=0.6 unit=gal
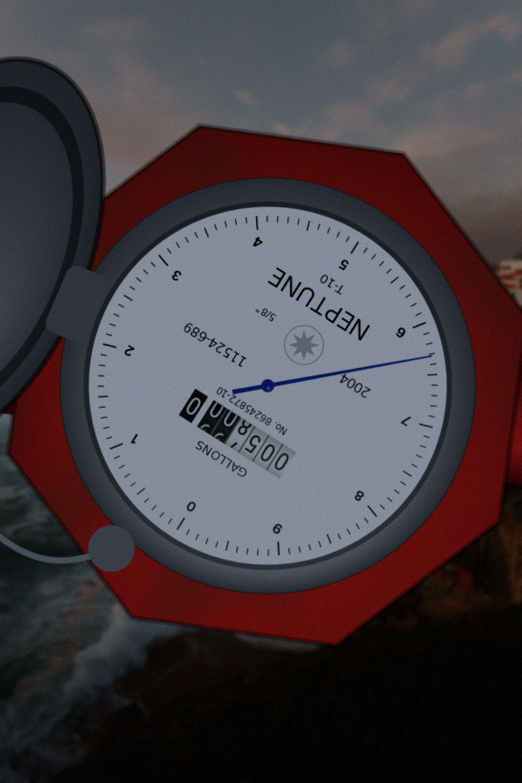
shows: value=57996.3 unit=gal
